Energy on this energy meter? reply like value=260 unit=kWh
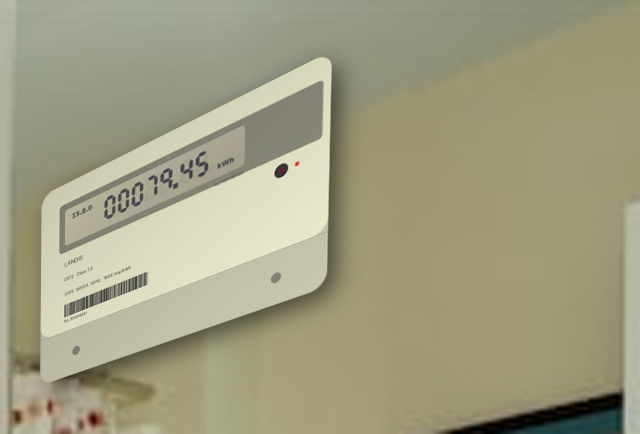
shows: value=79.45 unit=kWh
